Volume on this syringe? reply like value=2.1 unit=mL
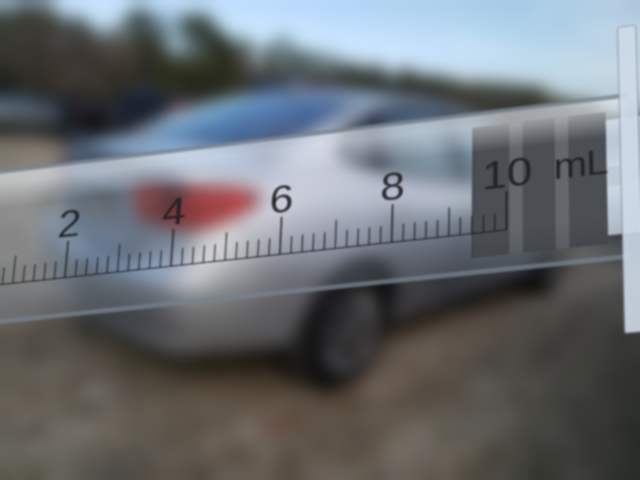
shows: value=9.4 unit=mL
